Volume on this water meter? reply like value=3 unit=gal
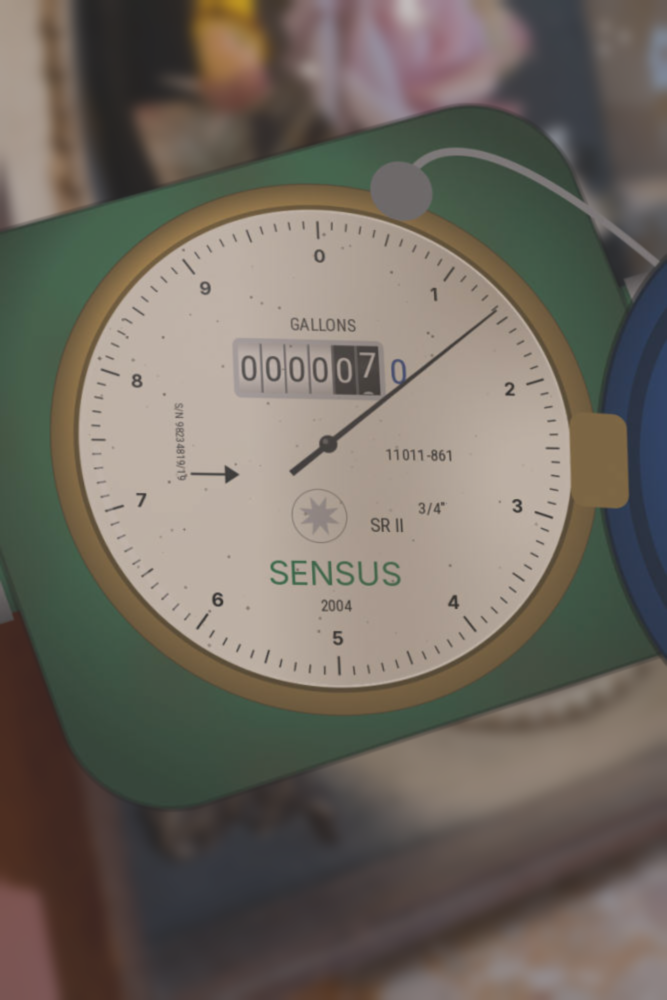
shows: value=71.4 unit=gal
